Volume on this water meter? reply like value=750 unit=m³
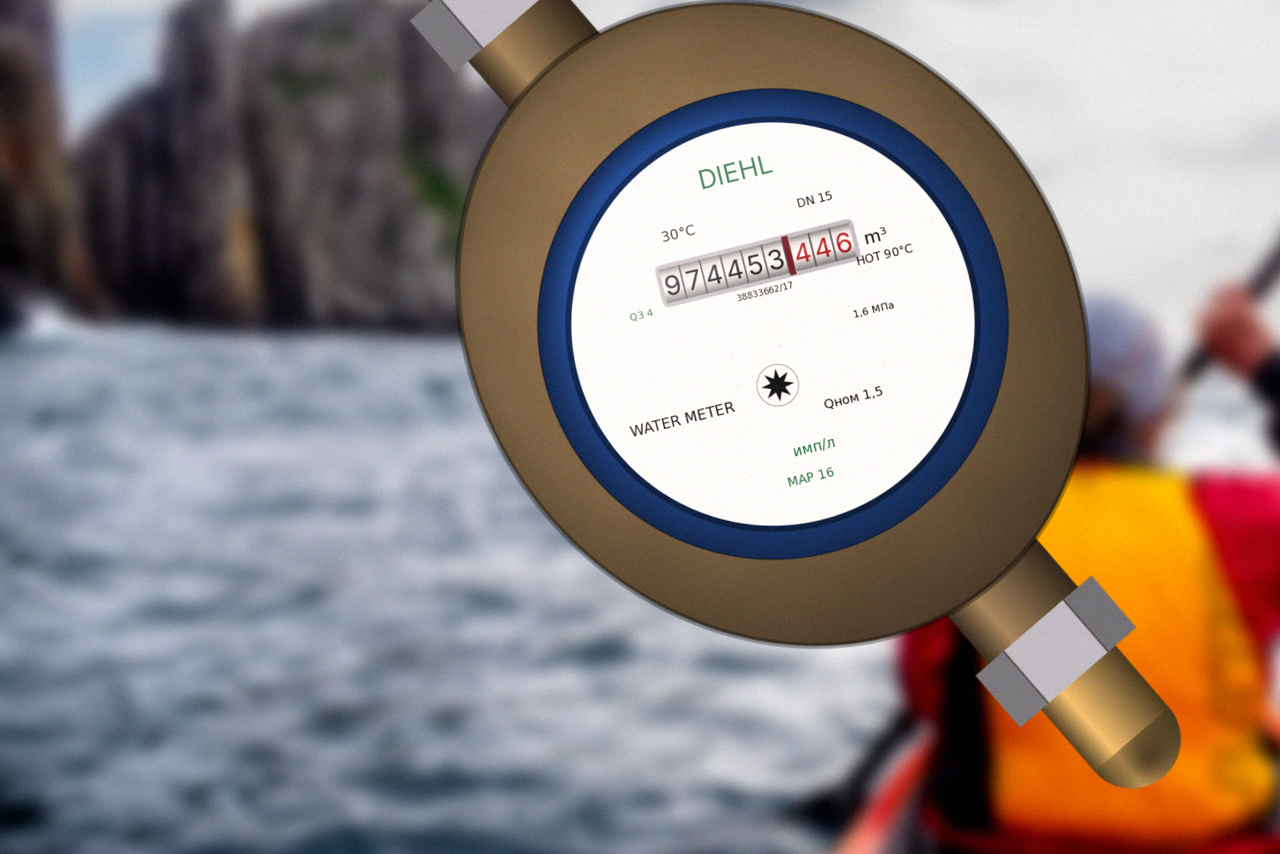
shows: value=974453.446 unit=m³
